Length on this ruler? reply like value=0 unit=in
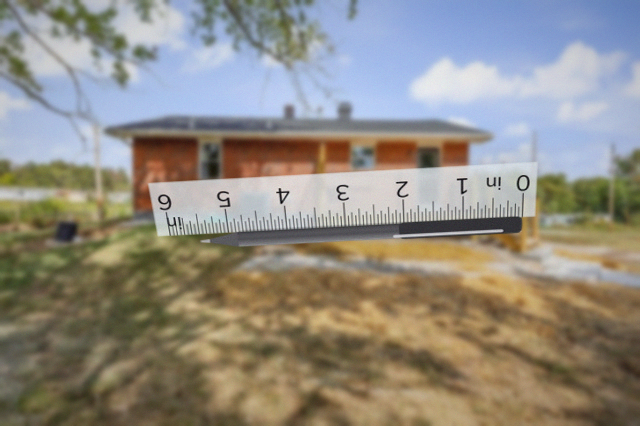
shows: value=5.5 unit=in
